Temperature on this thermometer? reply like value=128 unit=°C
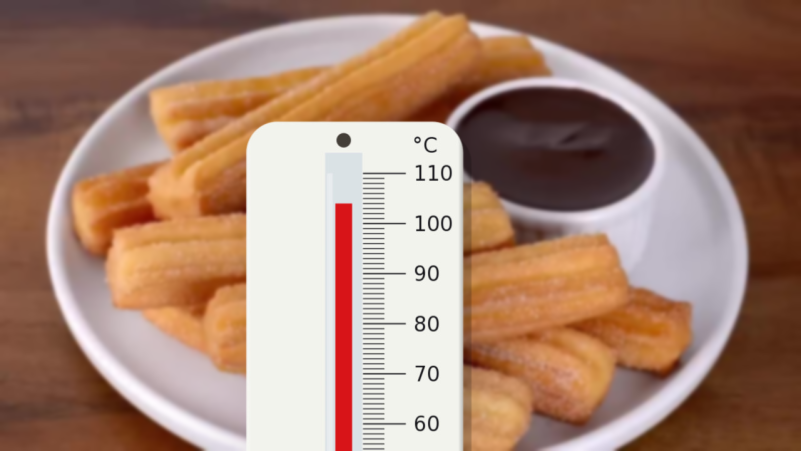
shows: value=104 unit=°C
